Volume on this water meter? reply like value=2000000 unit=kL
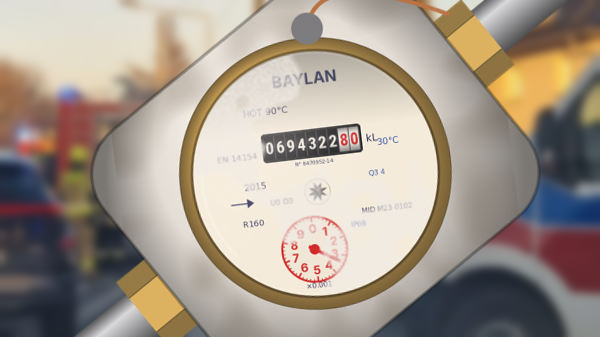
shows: value=694322.803 unit=kL
